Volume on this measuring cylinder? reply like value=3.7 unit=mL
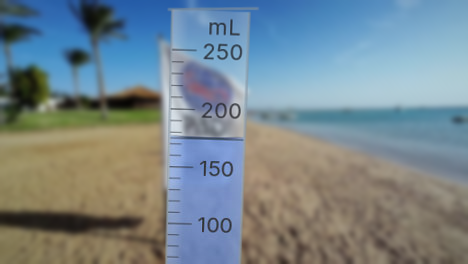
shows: value=175 unit=mL
